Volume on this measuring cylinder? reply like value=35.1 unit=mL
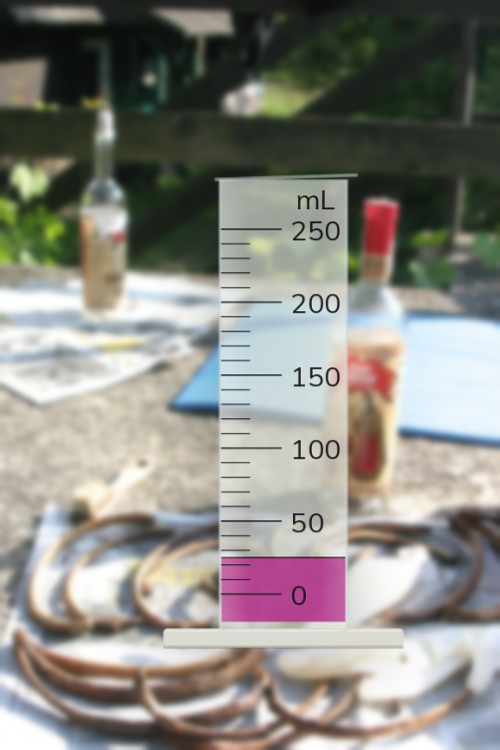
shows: value=25 unit=mL
